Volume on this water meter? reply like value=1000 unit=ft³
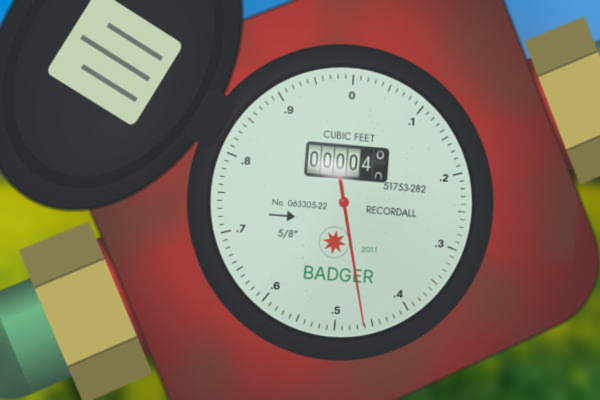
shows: value=48.46 unit=ft³
